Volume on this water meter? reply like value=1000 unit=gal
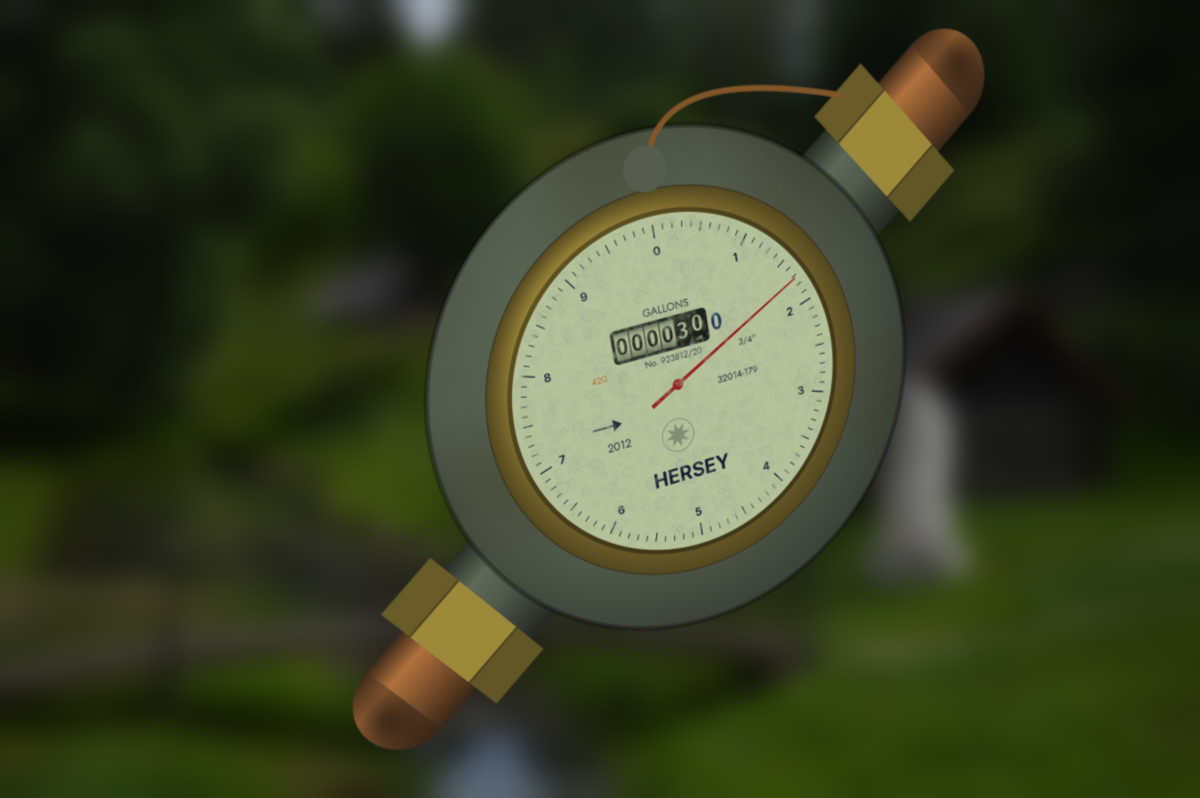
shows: value=301.7 unit=gal
